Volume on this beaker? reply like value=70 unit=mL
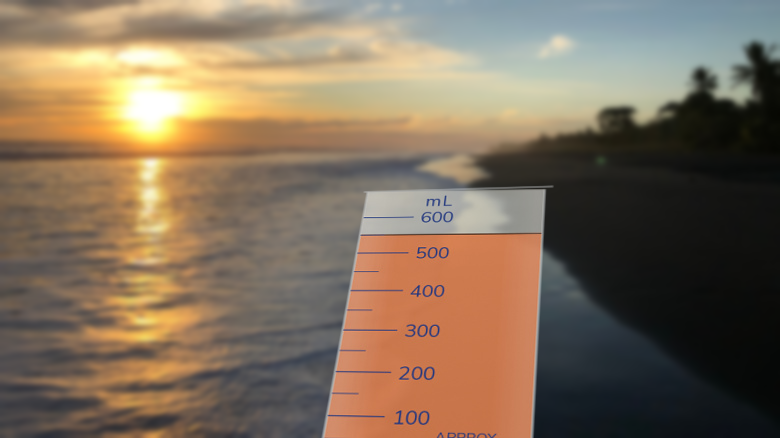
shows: value=550 unit=mL
